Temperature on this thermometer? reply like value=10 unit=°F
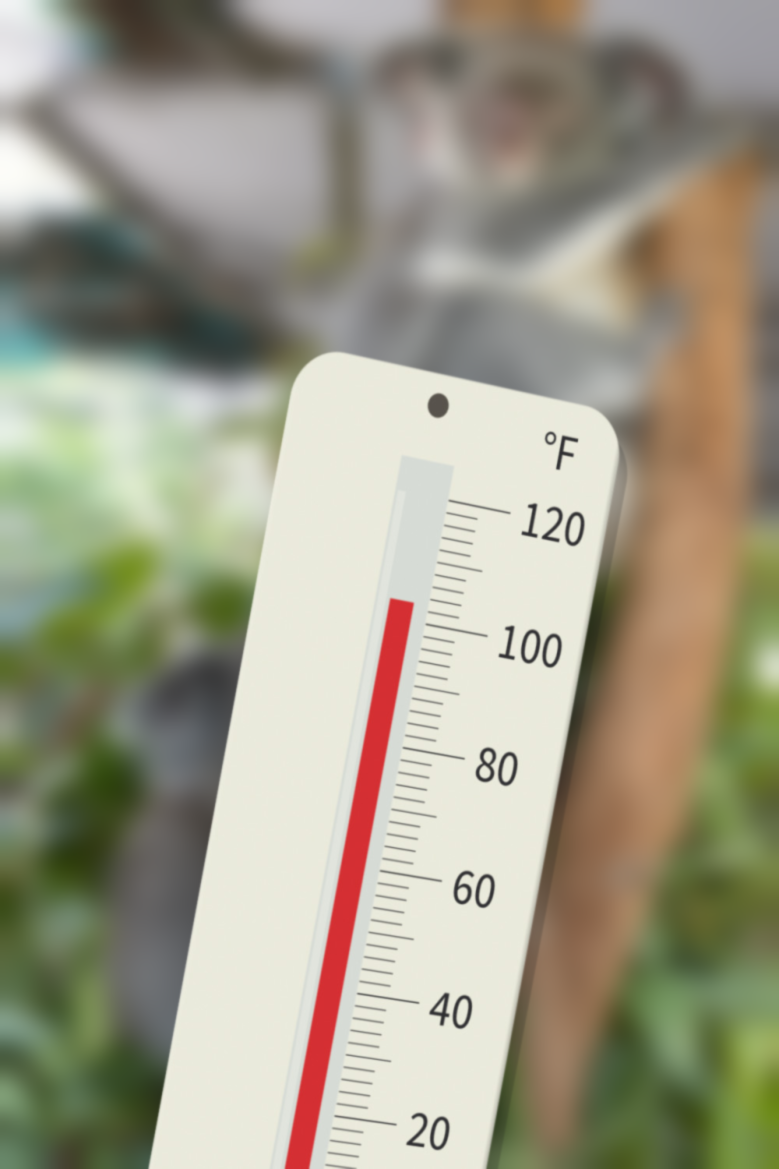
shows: value=103 unit=°F
